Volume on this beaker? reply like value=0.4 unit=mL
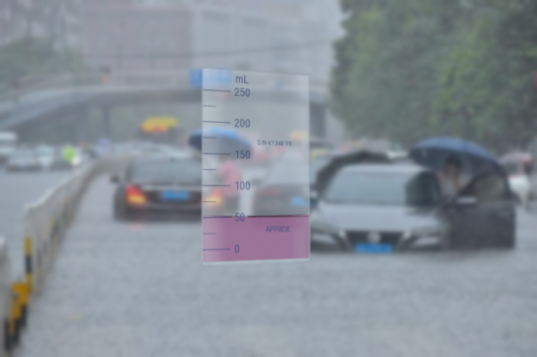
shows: value=50 unit=mL
